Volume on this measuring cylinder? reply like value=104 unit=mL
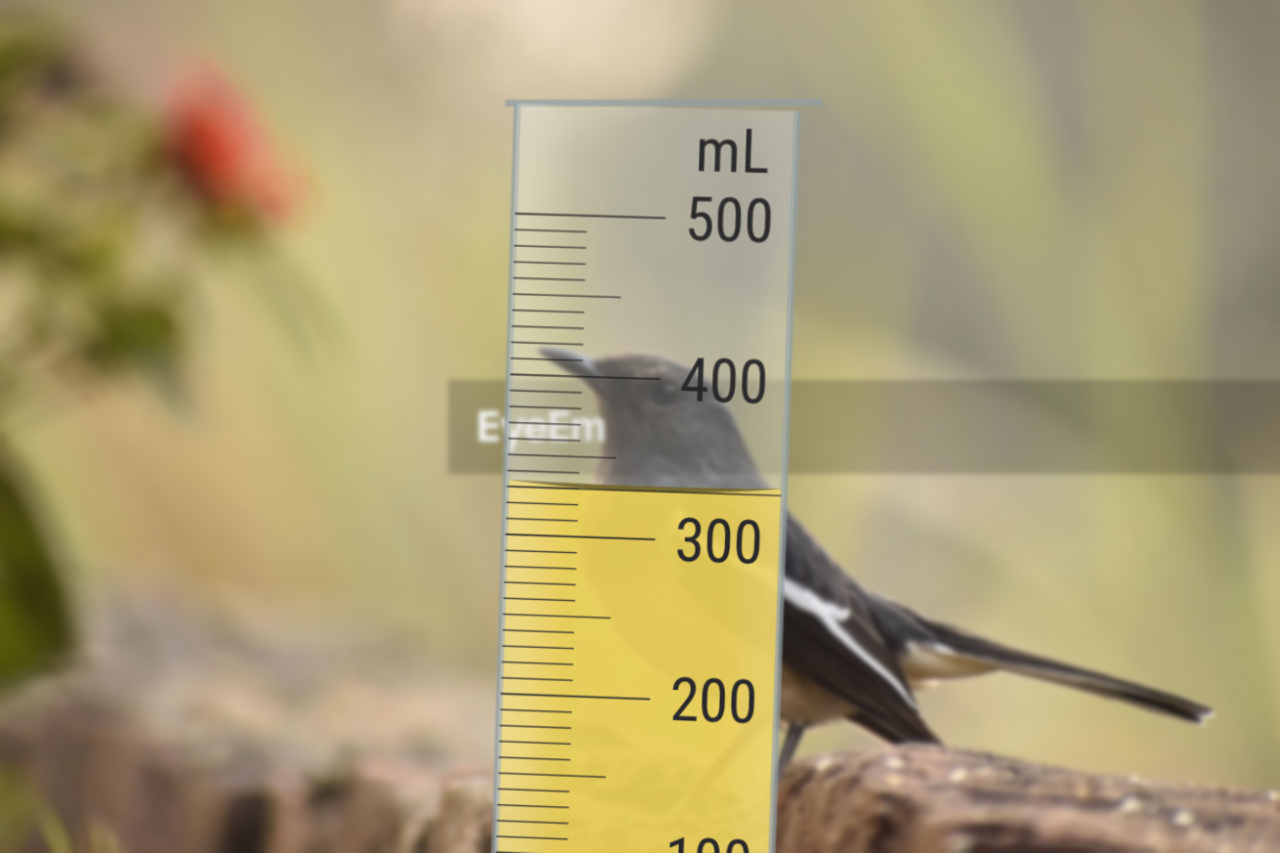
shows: value=330 unit=mL
